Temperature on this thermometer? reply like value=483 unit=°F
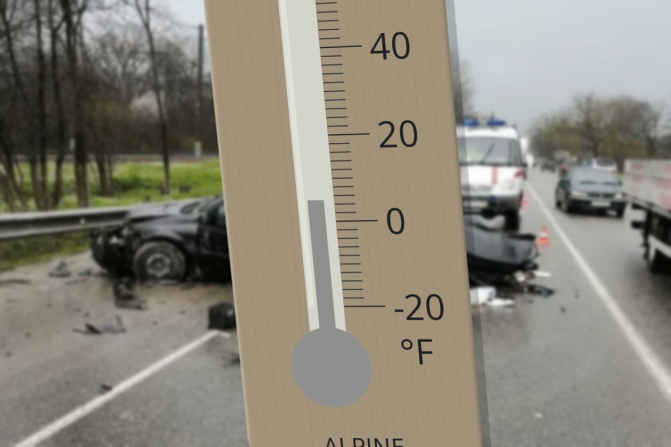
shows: value=5 unit=°F
